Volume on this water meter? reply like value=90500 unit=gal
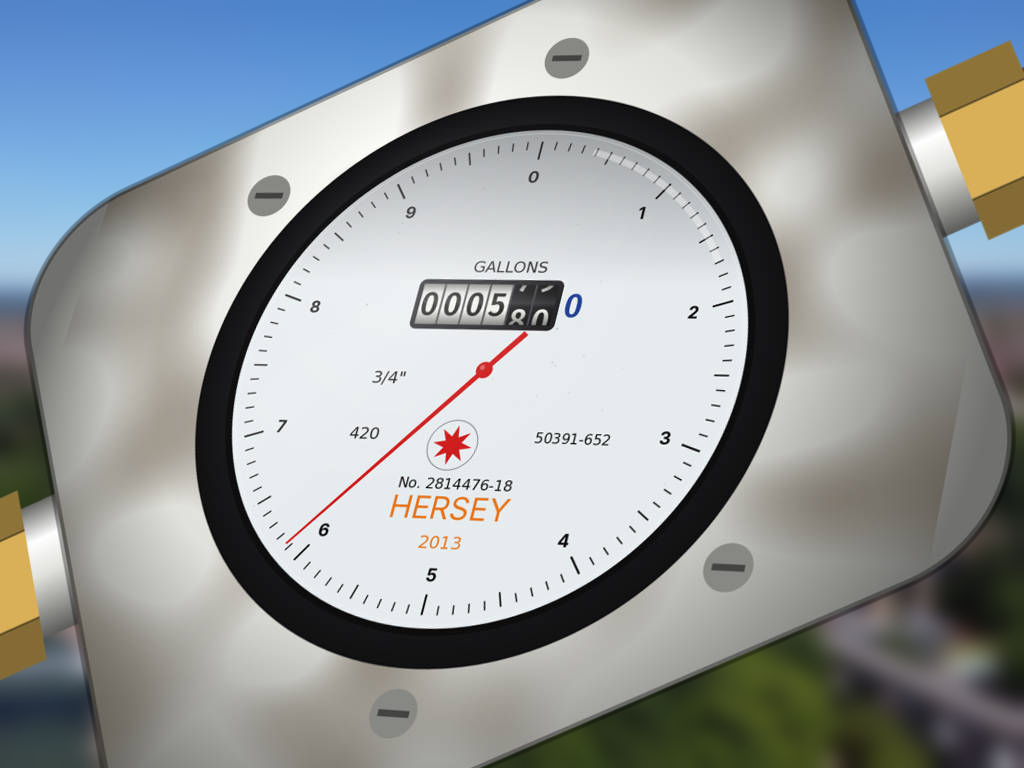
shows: value=5796.1 unit=gal
